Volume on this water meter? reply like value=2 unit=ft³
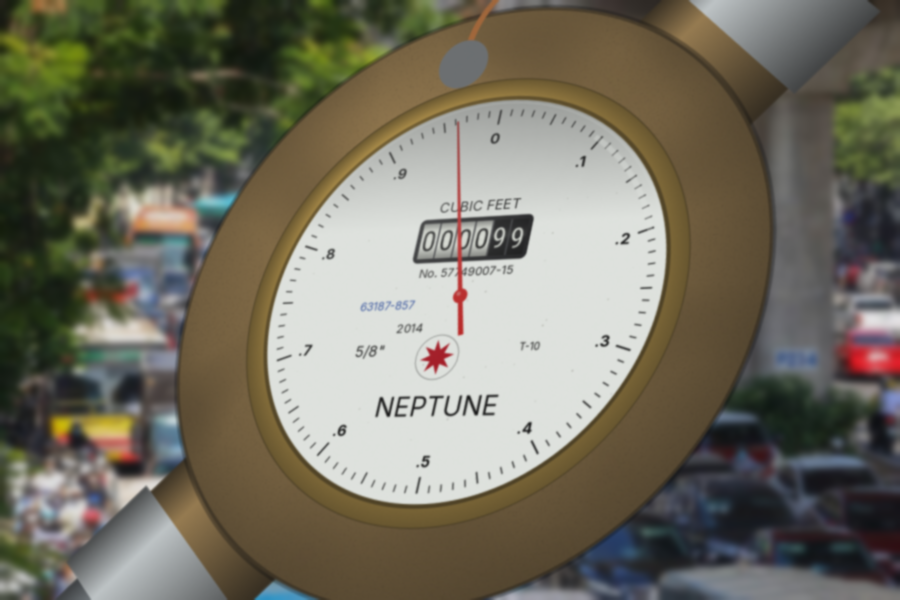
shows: value=98.96 unit=ft³
